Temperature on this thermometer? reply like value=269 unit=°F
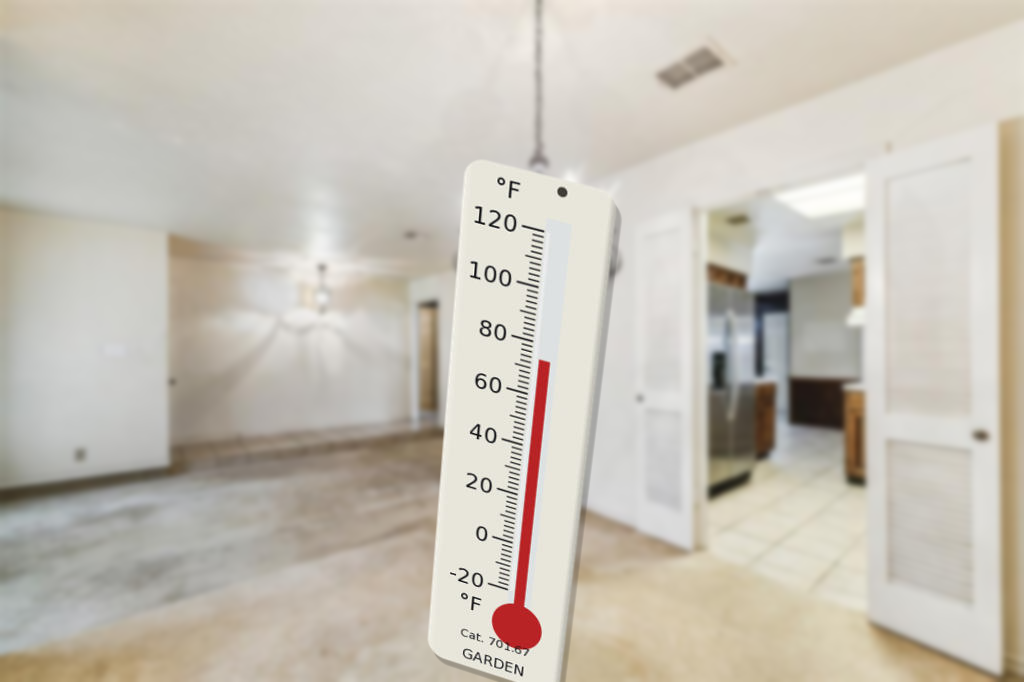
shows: value=74 unit=°F
